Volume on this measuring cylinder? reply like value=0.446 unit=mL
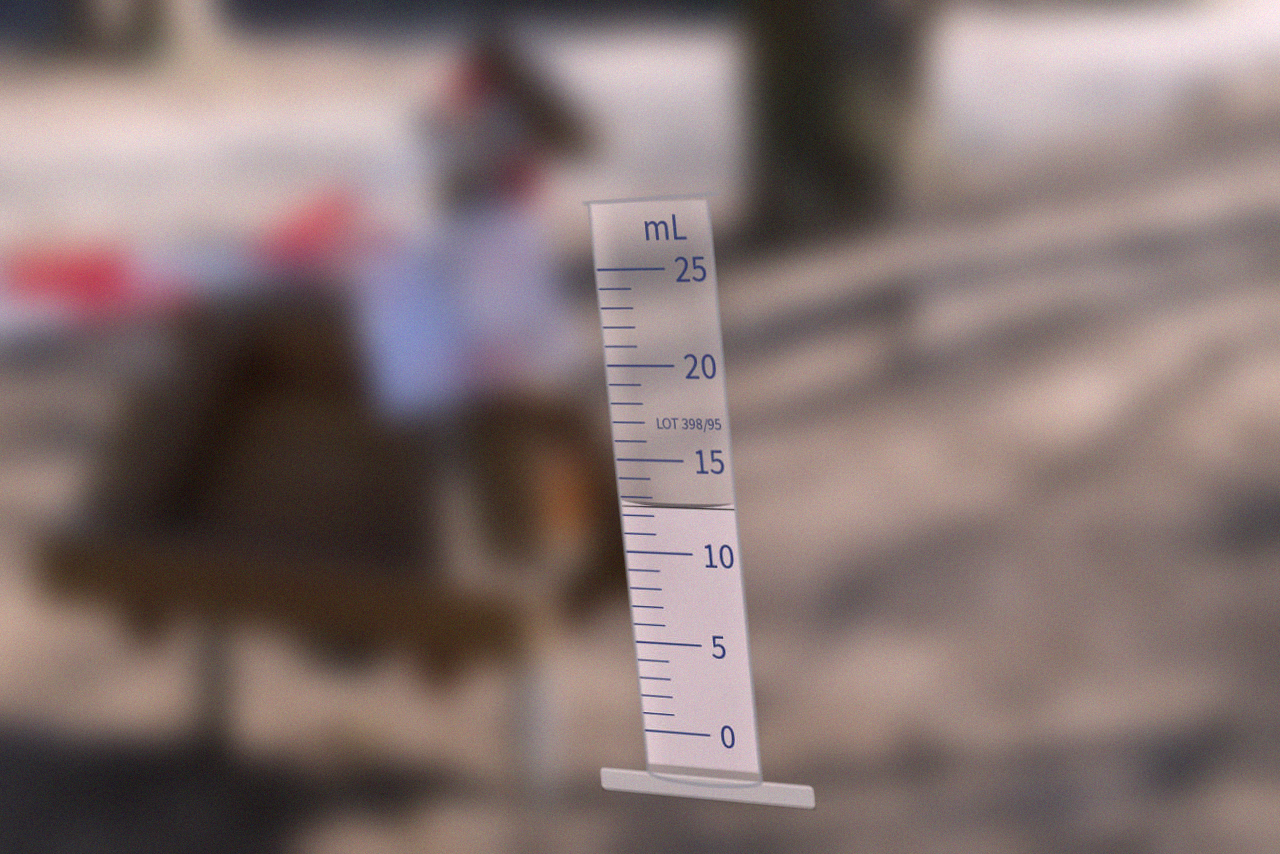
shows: value=12.5 unit=mL
